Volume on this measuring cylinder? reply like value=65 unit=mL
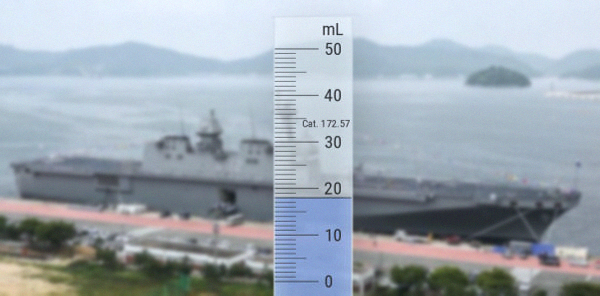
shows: value=18 unit=mL
